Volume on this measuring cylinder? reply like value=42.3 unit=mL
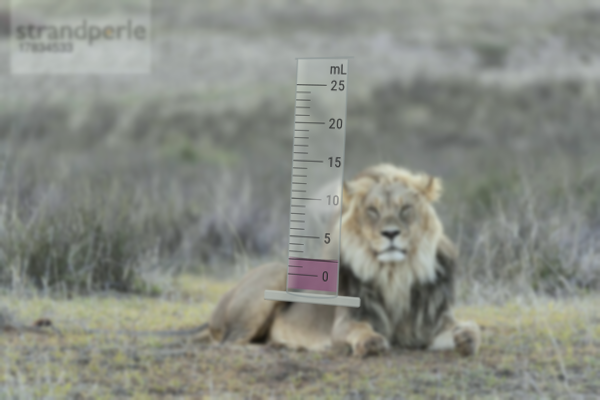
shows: value=2 unit=mL
